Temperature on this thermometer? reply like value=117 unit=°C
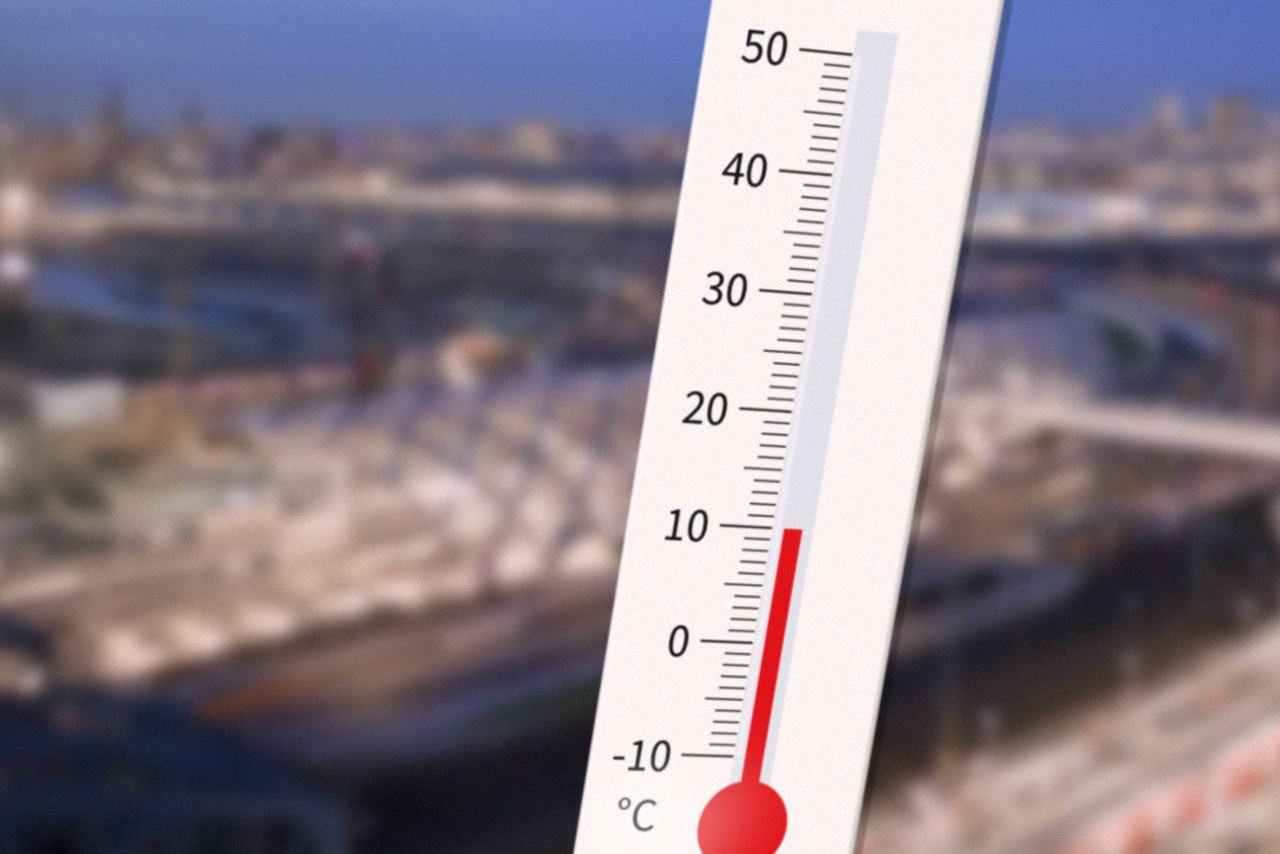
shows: value=10 unit=°C
